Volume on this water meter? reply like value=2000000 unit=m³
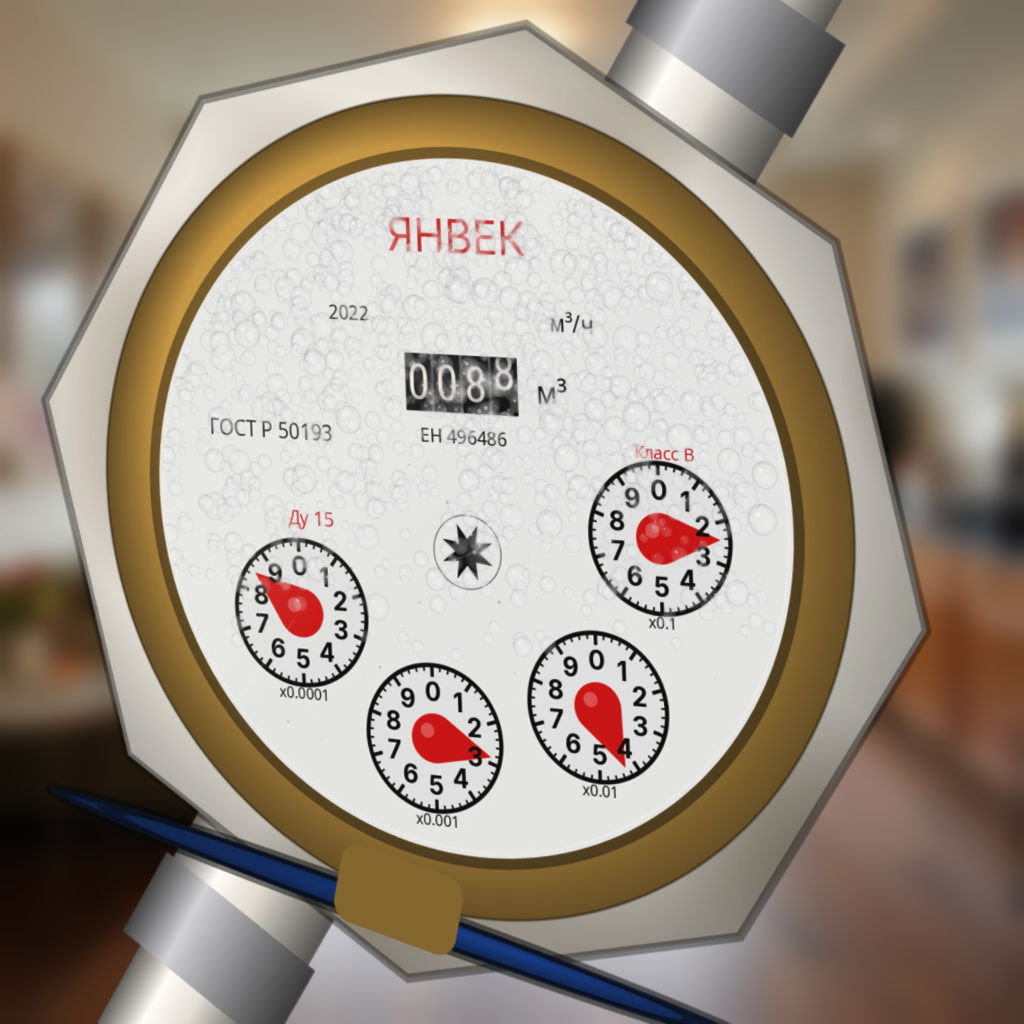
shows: value=88.2428 unit=m³
